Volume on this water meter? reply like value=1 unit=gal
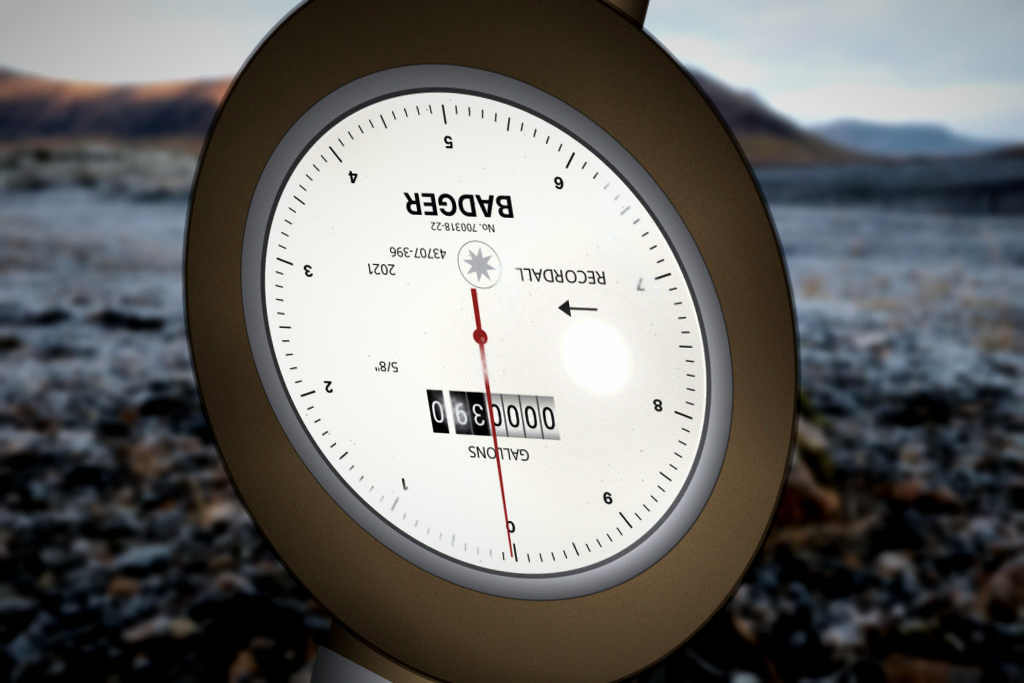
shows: value=390.0 unit=gal
